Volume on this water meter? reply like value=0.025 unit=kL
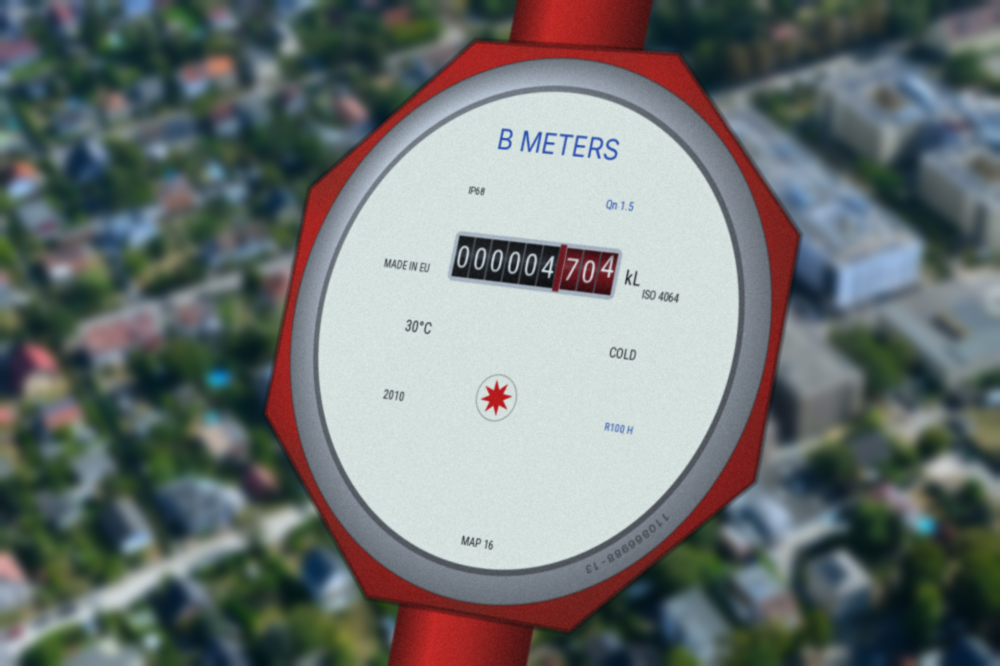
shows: value=4.704 unit=kL
